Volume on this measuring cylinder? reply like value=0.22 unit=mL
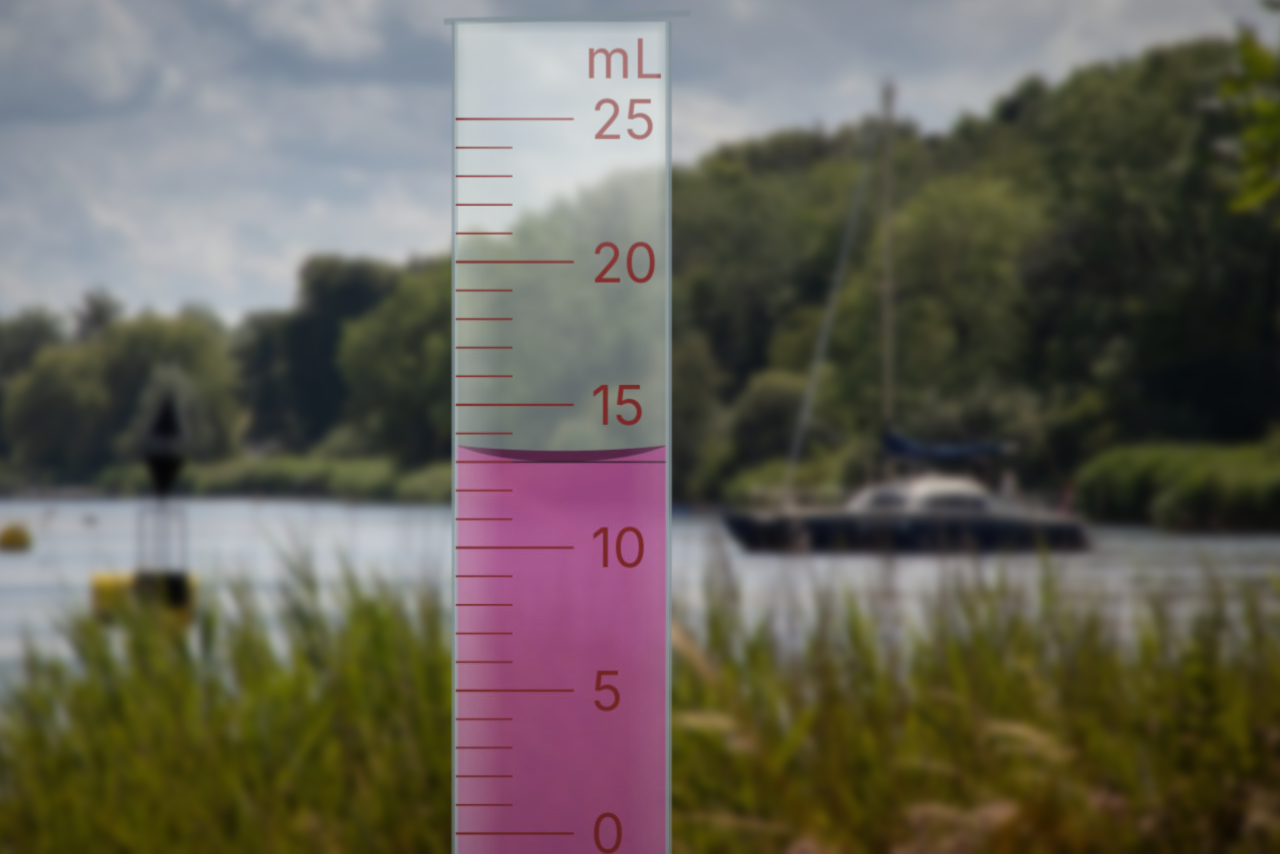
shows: value=13 unit=mL
